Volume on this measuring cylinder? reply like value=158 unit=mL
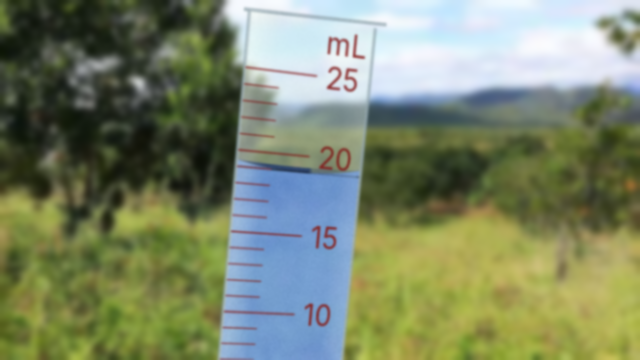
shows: value=19 unit=mL
